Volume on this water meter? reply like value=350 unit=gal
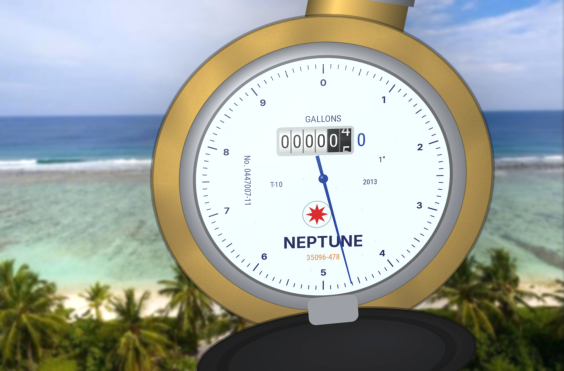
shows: value=44.6 unit=gal
